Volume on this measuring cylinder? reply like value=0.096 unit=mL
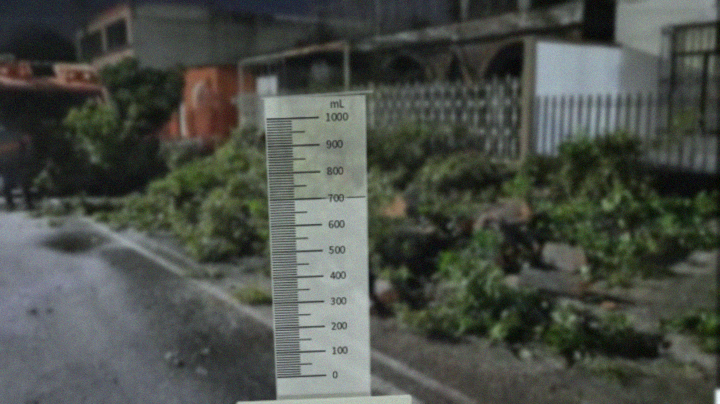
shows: value=700 unit=mL
